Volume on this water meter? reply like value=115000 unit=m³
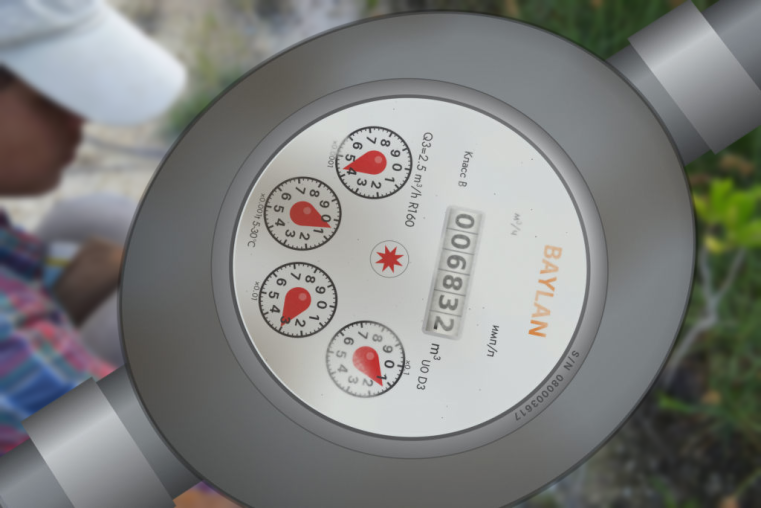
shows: value=6832.1304 unit=m³
